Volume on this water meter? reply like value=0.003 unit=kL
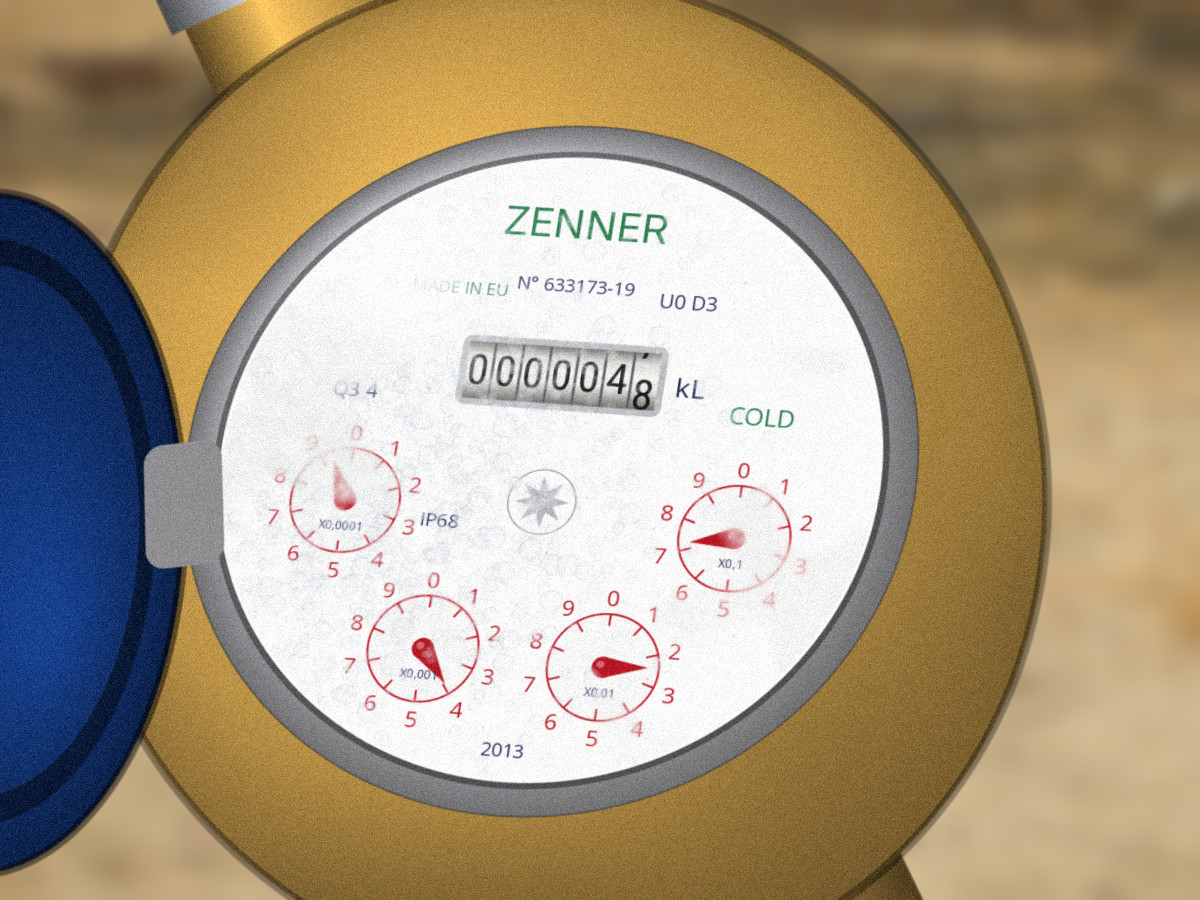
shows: value=47.7239 unit=kL
